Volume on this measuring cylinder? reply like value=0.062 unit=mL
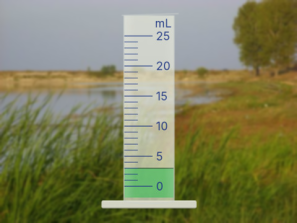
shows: value=3 unit=mL
